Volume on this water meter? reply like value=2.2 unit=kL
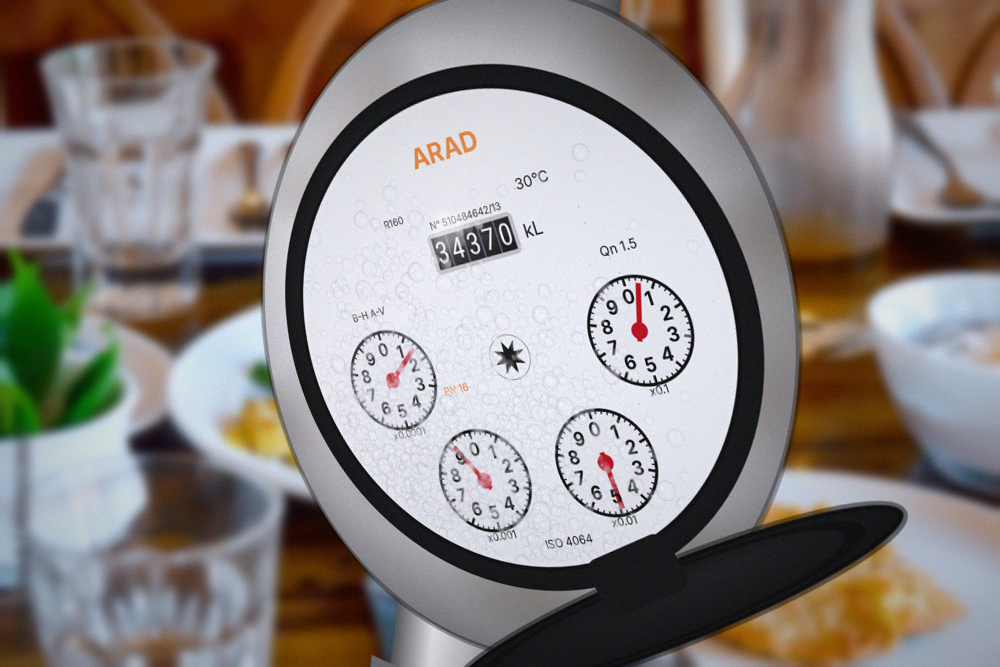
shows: value=34370.0491 unit=kL
